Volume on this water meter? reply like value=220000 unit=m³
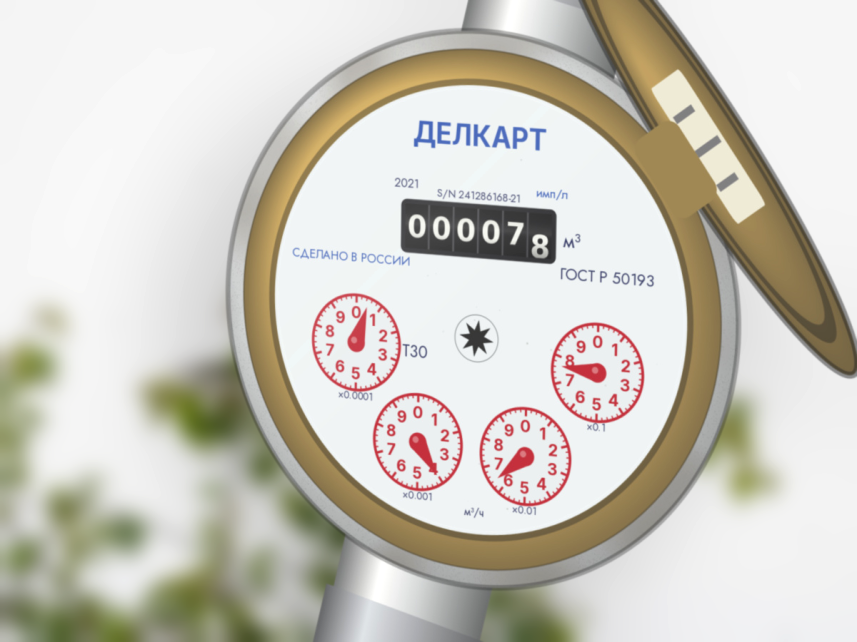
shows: value=77.7640 unit=m³
